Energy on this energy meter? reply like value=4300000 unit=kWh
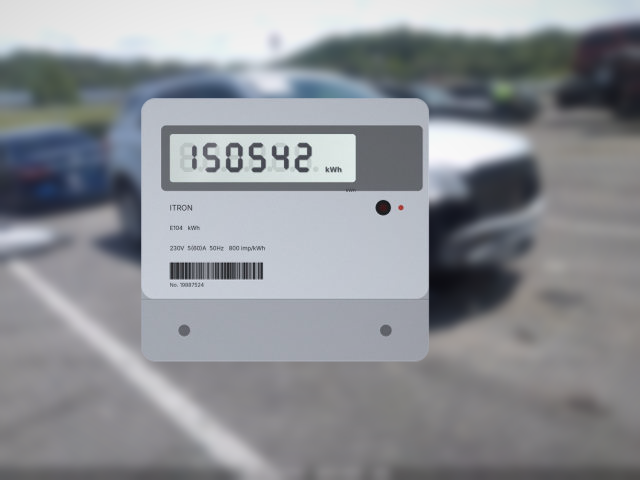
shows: value=150542 unit=kWh
